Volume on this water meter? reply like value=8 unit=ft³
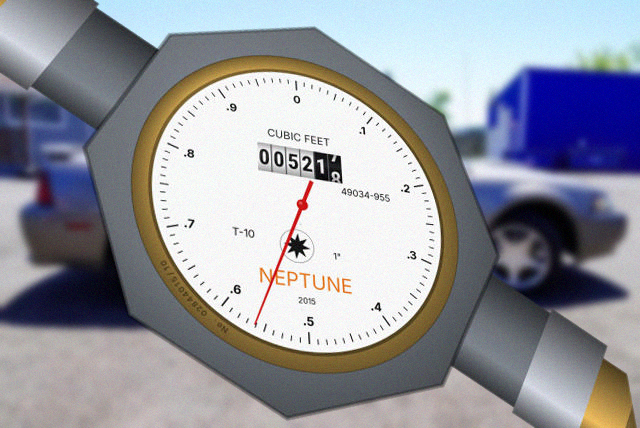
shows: value=5217.56 unit=ft³
